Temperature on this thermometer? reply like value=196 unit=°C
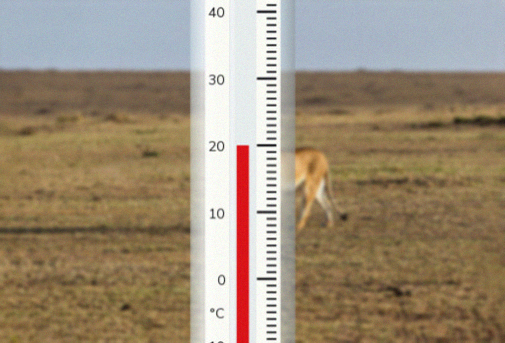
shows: value=20 unit=°C
